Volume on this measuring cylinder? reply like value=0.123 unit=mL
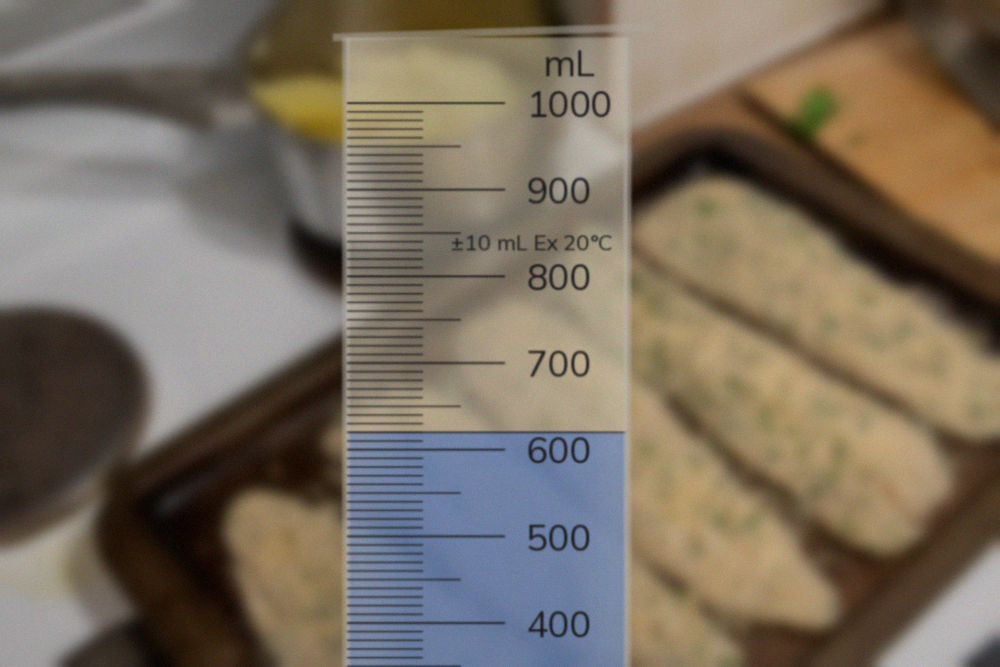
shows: value=620 unit=mL
